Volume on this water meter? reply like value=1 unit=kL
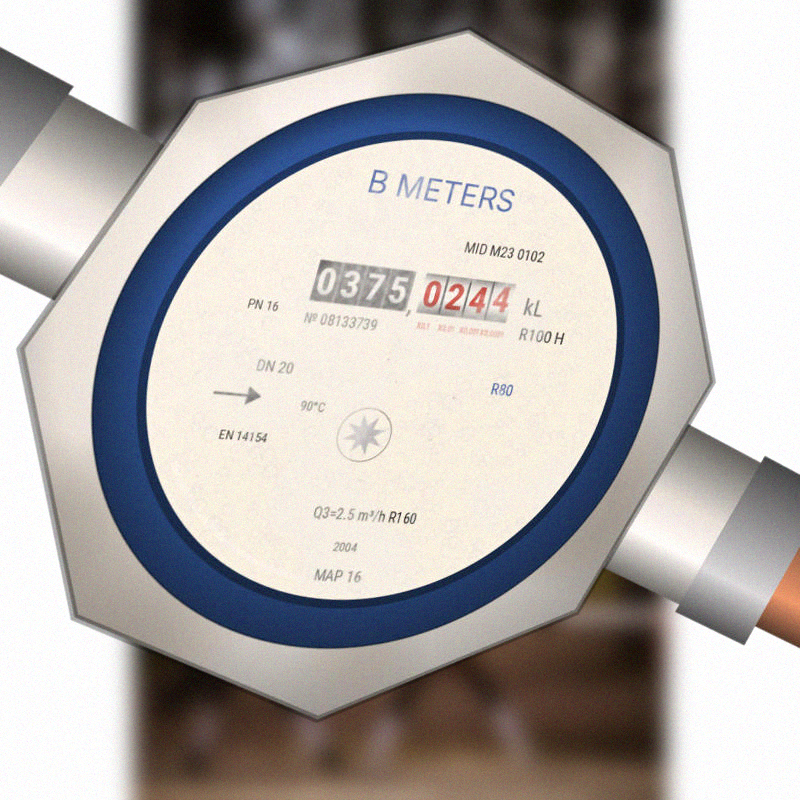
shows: value=375.0244 unit=kL
